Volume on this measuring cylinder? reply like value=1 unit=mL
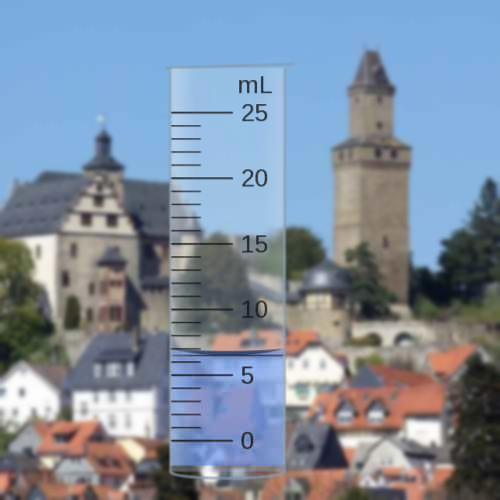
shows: value=6.5 unit=mL
